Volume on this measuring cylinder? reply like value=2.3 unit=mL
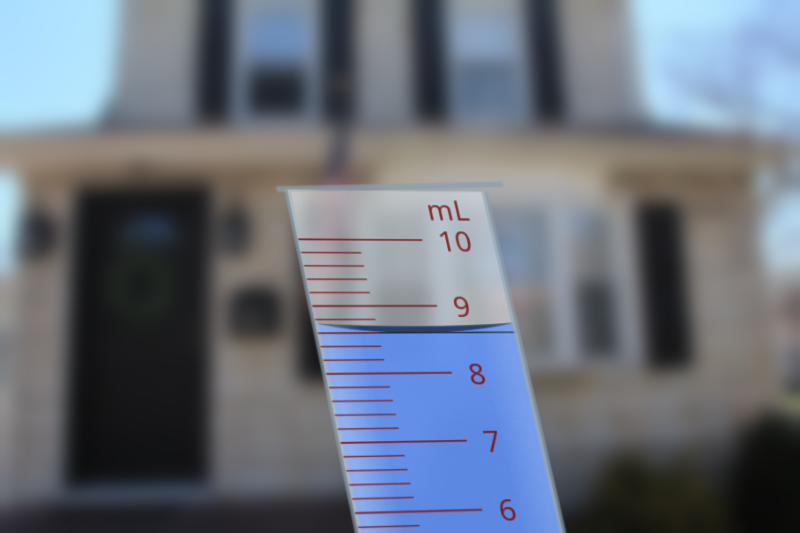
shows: value=8.6 unit=mL
